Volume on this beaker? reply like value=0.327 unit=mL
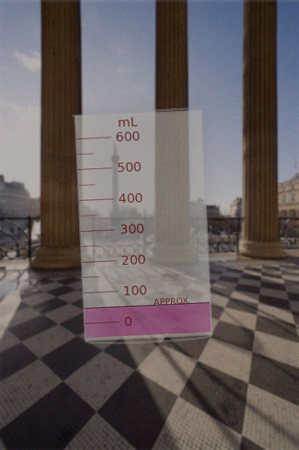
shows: value=50 unit=mL
